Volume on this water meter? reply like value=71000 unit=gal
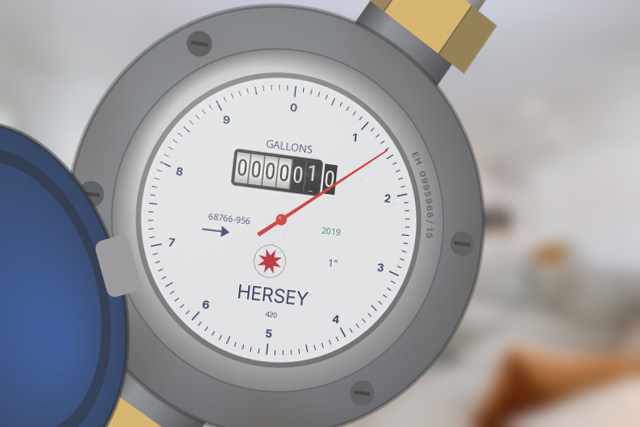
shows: value=11.4 unit=gal
